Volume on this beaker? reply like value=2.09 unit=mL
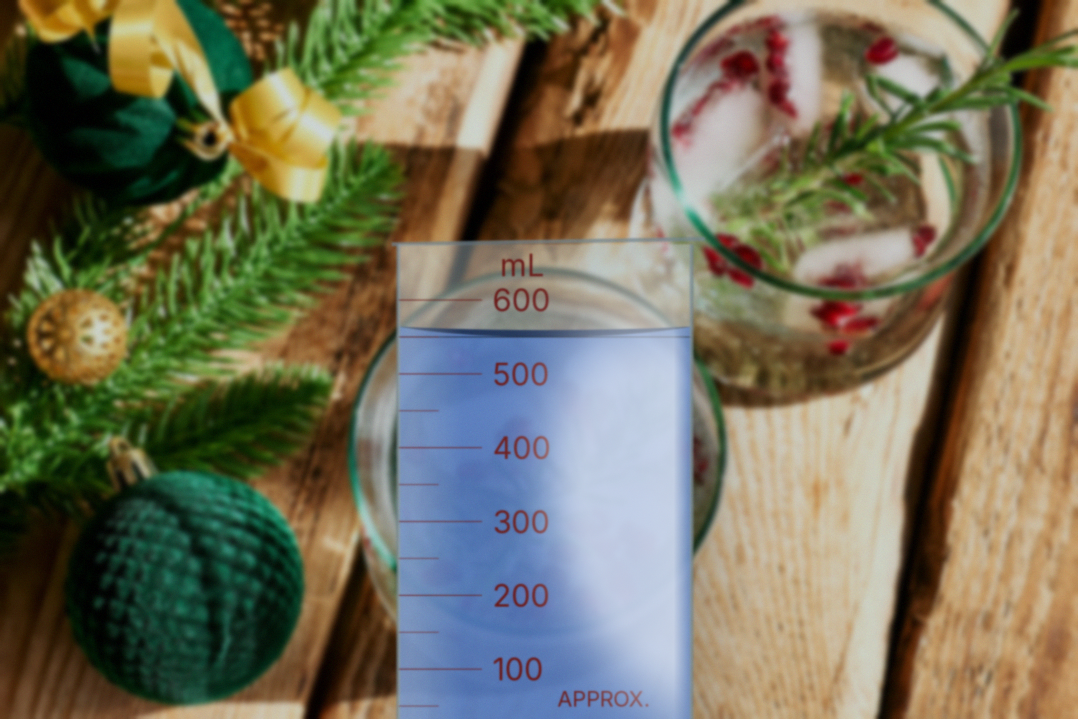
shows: value=550 unit=mL
